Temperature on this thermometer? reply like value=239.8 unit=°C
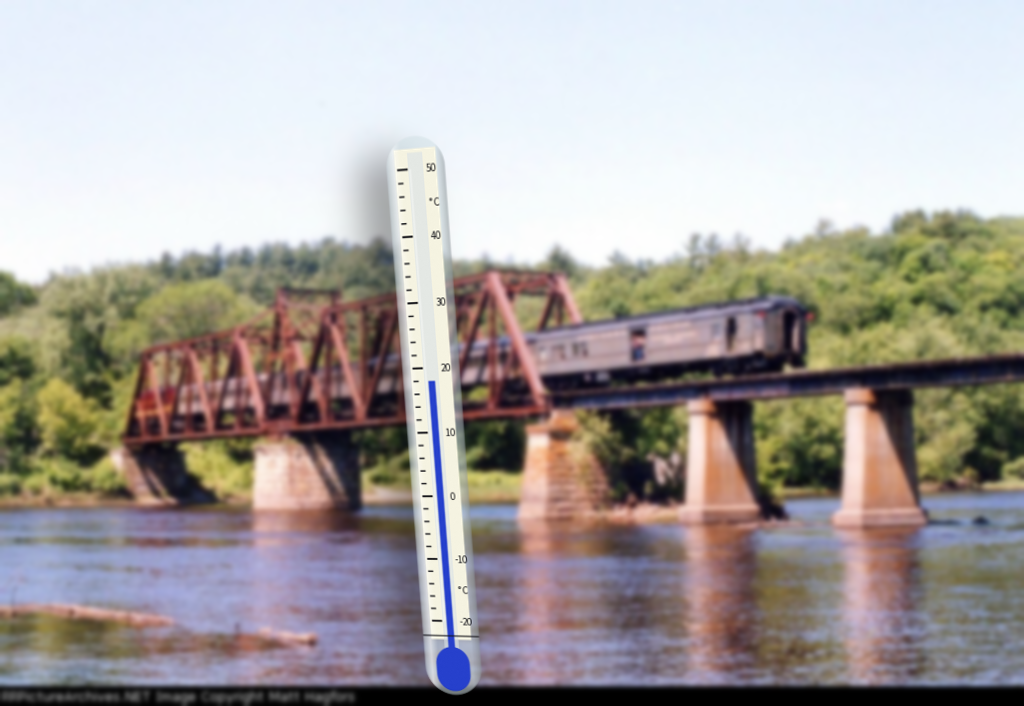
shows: value=18 unit=°C
